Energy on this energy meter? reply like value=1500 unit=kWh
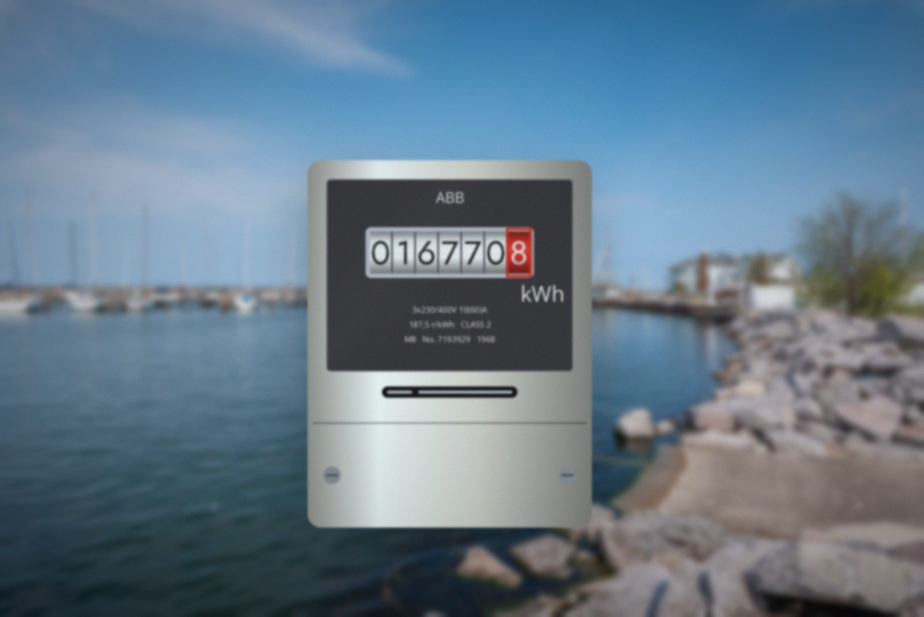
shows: value=16770.8 unit=kWh
